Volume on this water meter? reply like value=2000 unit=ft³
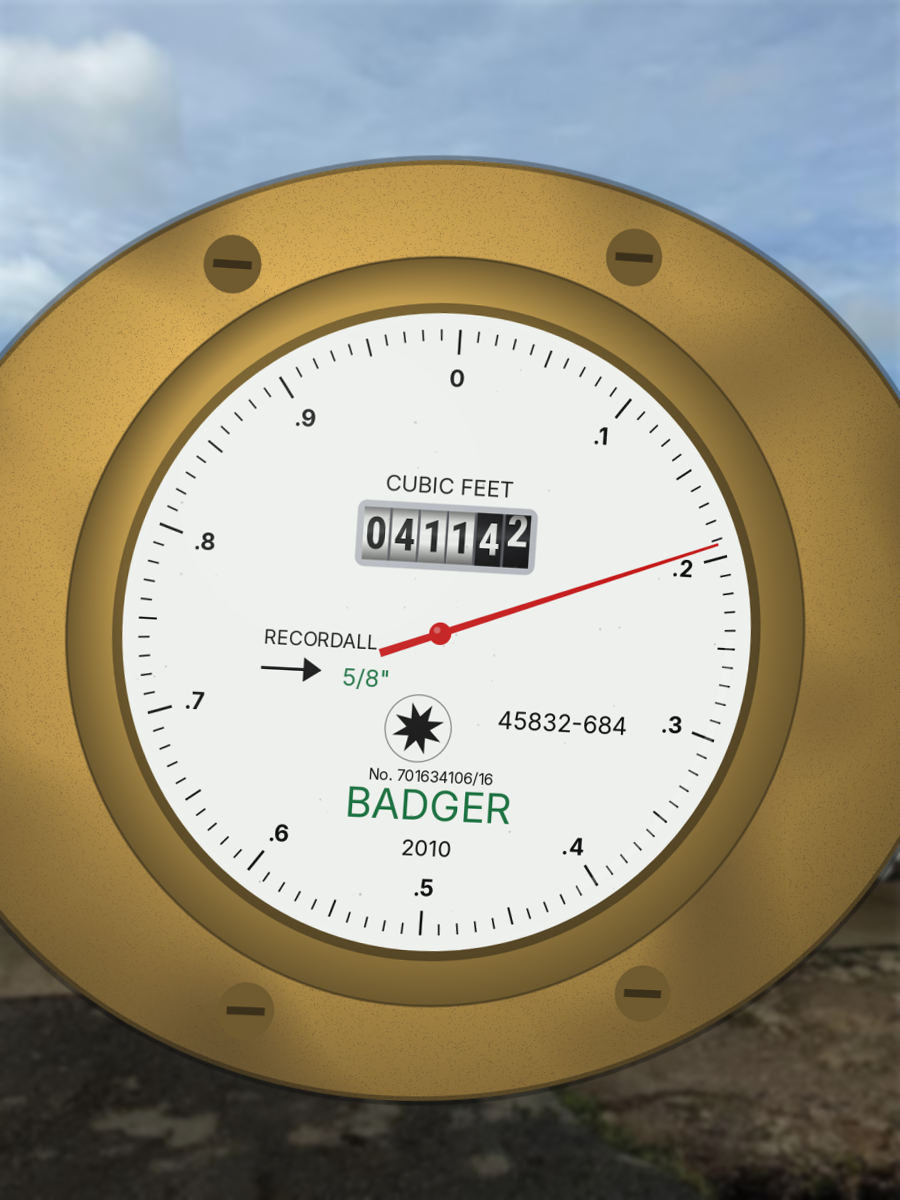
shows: value=41142.19 unit=ft³
